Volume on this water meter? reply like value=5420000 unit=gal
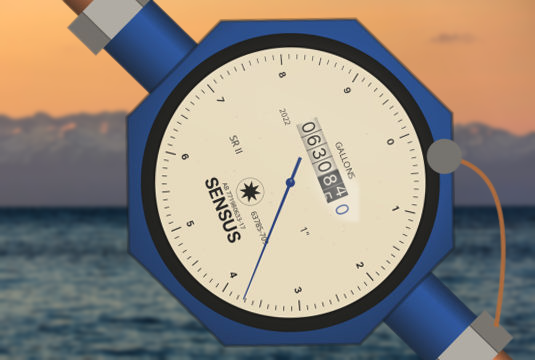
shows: value=630843.7 unit=gal
